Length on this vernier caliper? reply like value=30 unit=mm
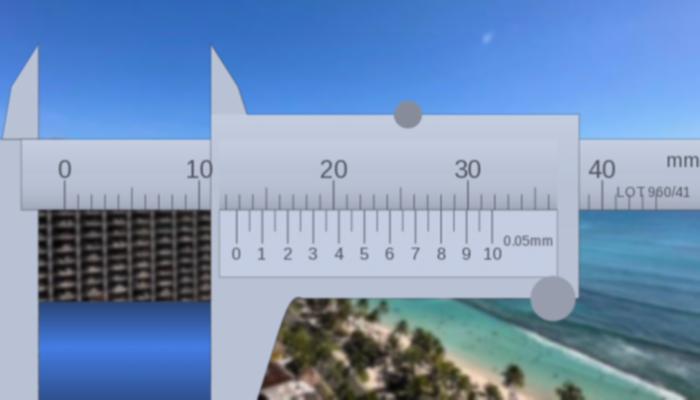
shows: value=12.8 unit=mm
